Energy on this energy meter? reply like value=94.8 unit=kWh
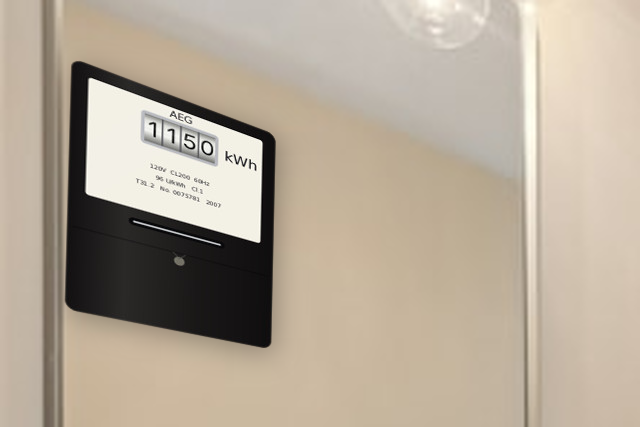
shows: value=1150 unit=kWh
